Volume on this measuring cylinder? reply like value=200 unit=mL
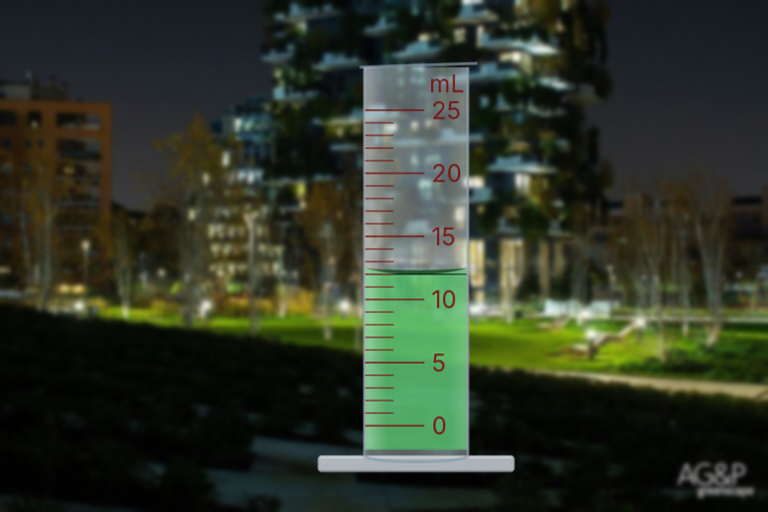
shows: value=12 unit=mL
